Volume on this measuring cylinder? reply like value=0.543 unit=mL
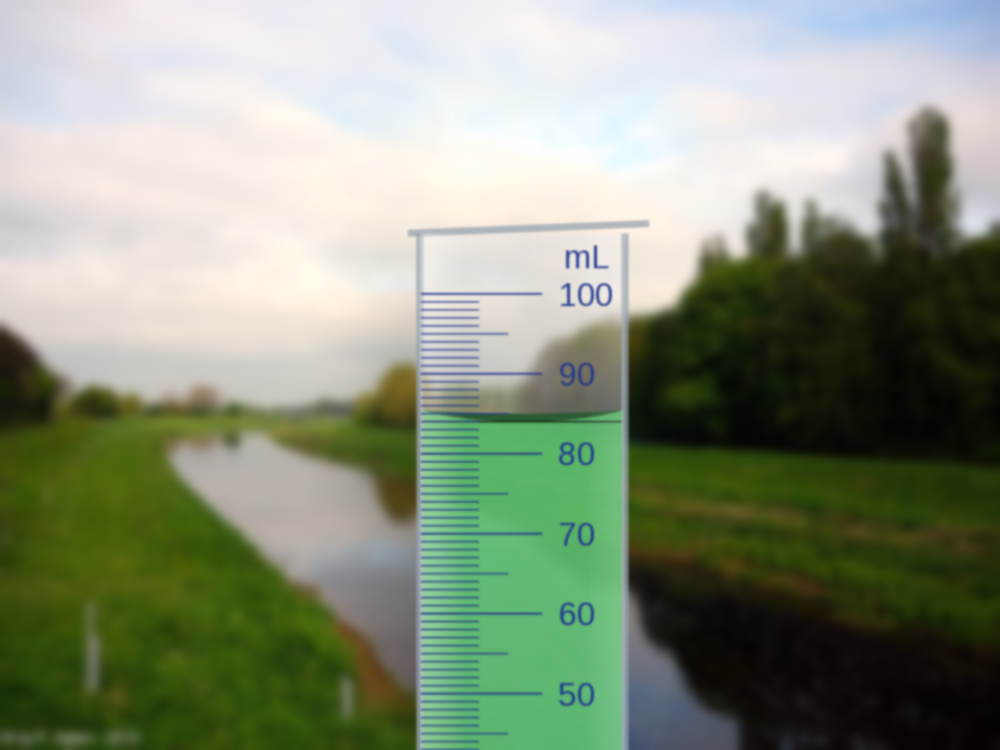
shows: value=84 unit=mL
